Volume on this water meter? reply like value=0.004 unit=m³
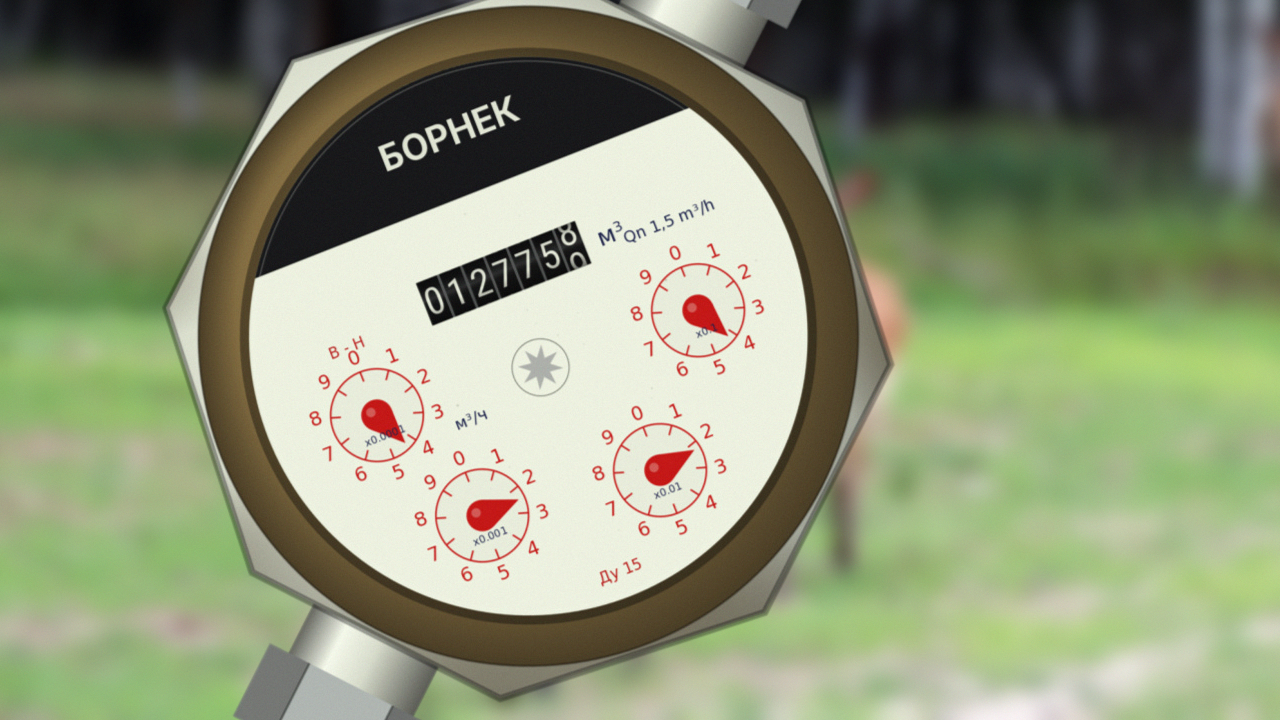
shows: value=127758.4224 unit=m³
